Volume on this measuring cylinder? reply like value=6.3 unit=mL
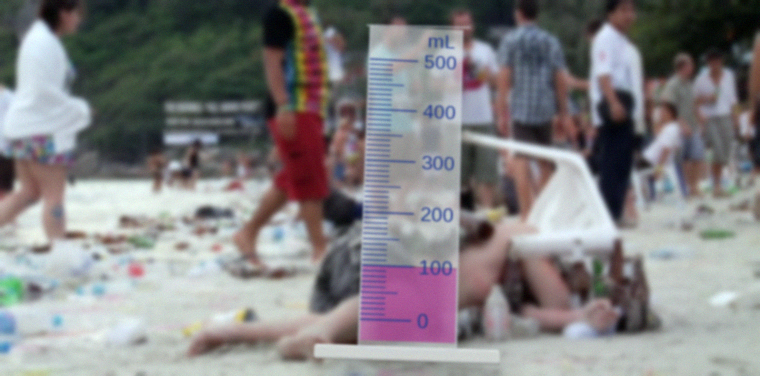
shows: value=100 unit=mL
